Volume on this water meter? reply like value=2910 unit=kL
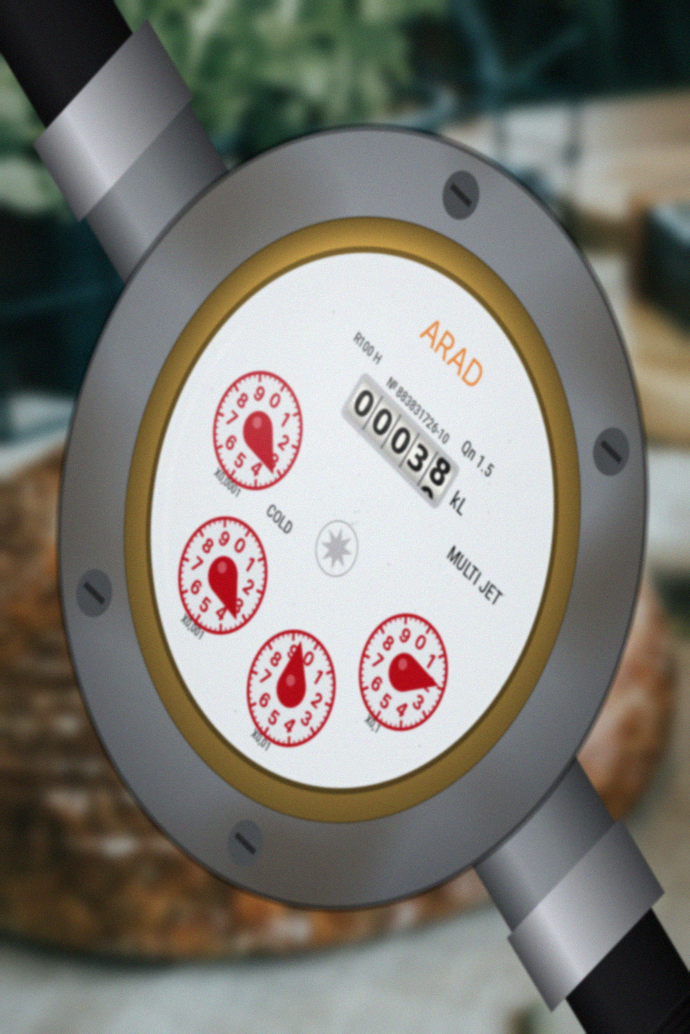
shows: value=38.1933 unit=kL
